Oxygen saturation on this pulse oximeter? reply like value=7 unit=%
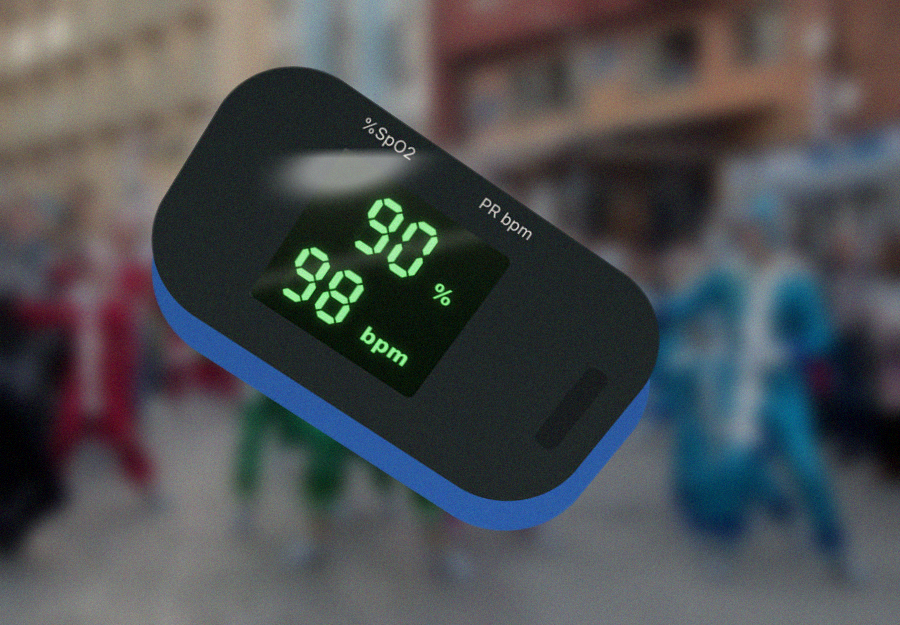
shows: value=90 unit=%
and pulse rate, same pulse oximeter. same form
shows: value=98 unit=bpm
